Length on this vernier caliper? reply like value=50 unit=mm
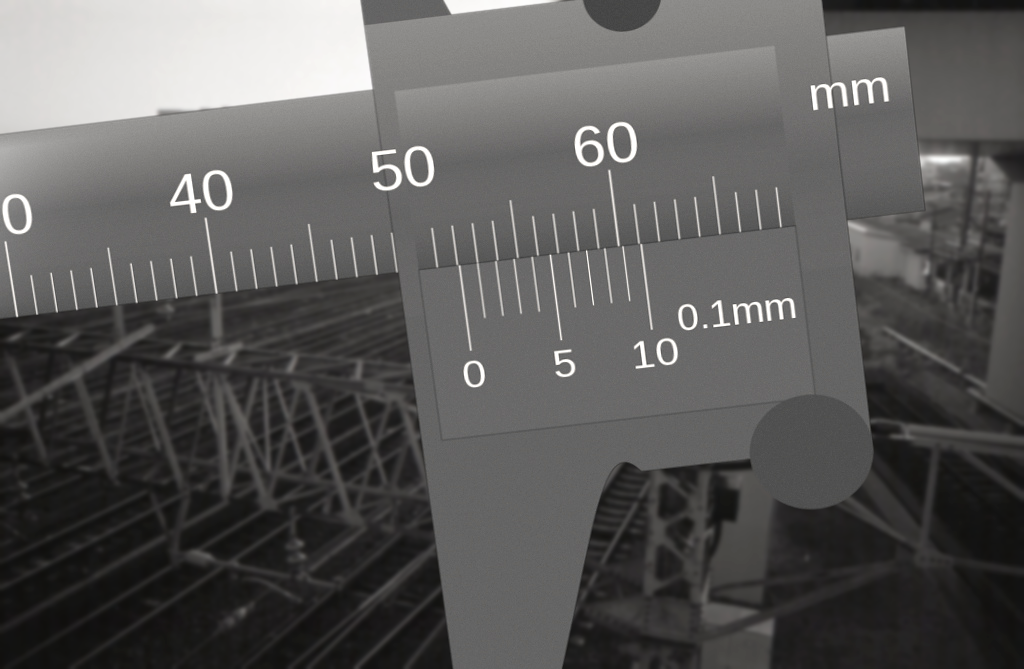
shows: value=52.1 unit=mm
